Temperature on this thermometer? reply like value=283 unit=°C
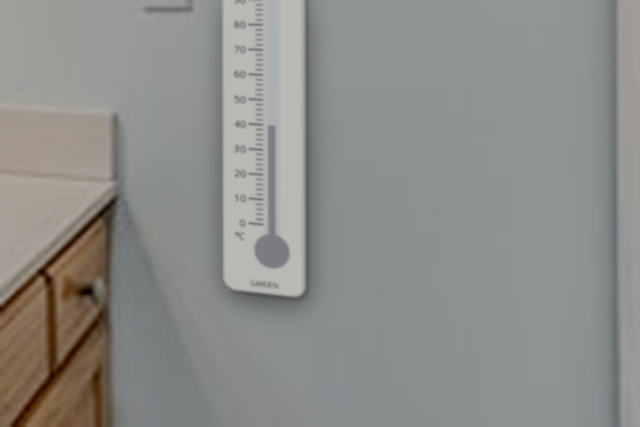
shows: value=40 unit=°C
